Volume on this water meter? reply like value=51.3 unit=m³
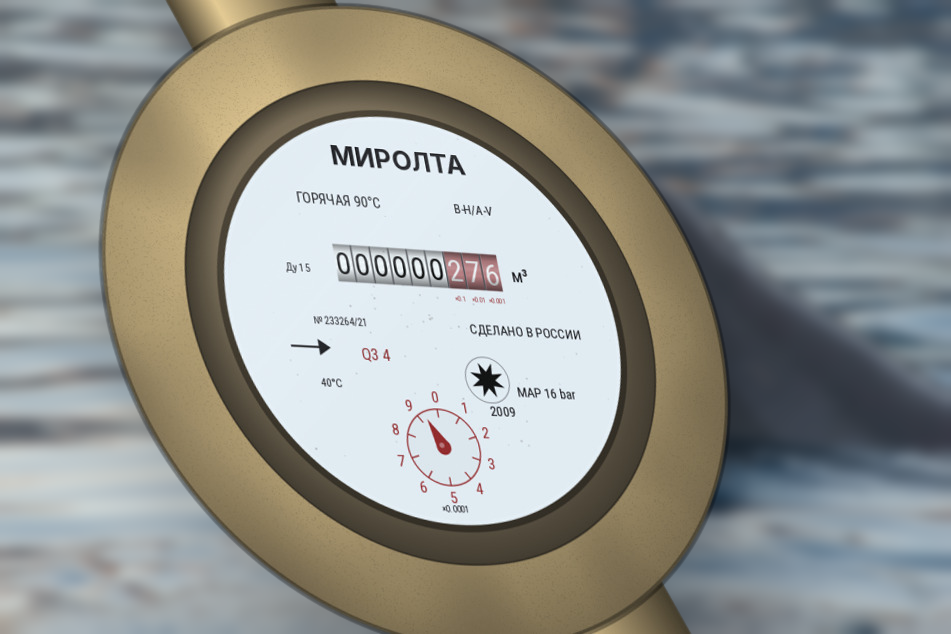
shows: value=0.2759 unit=m³
